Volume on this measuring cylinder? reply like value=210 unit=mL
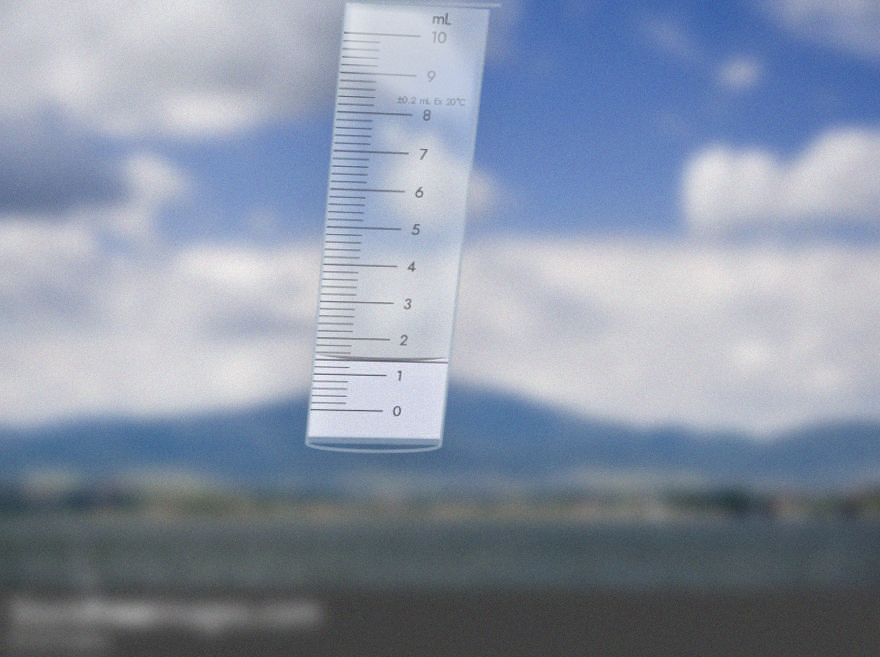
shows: value=1.4 unit=mL
